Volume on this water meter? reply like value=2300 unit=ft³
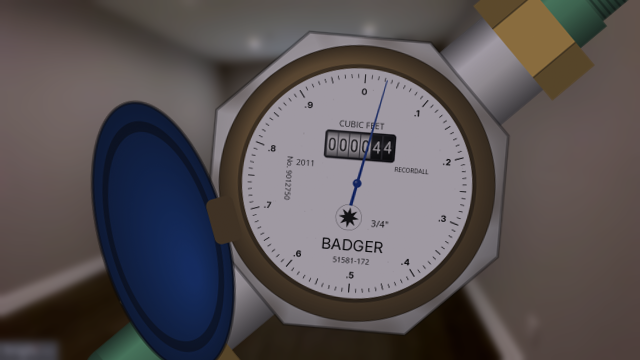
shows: value=44.03 unit=ft³
